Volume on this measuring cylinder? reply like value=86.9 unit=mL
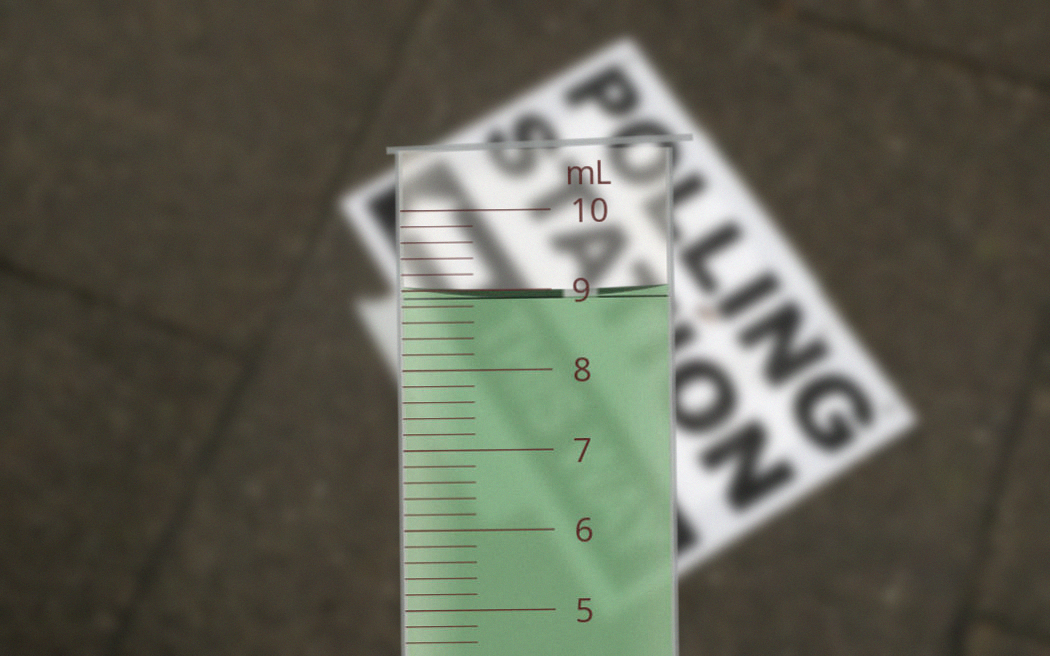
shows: value=8.9 unit=mL
